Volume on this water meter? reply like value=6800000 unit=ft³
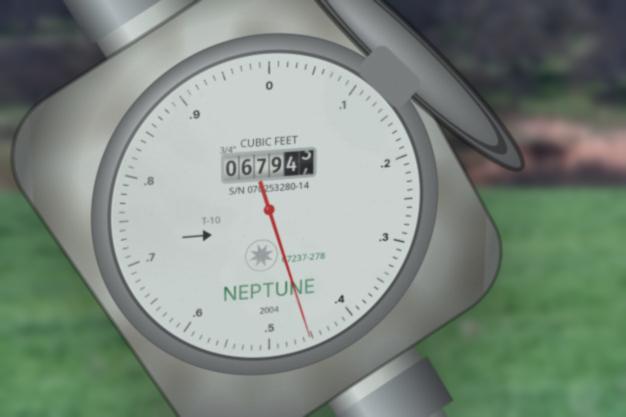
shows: value=67943.45 unit=ft³
